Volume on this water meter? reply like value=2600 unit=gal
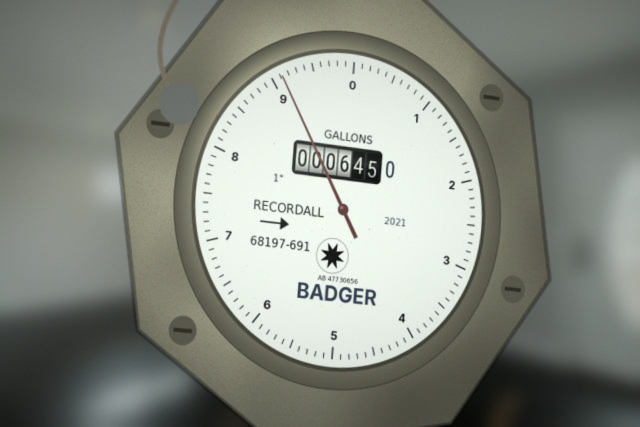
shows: value=6449.1 unit=gal
